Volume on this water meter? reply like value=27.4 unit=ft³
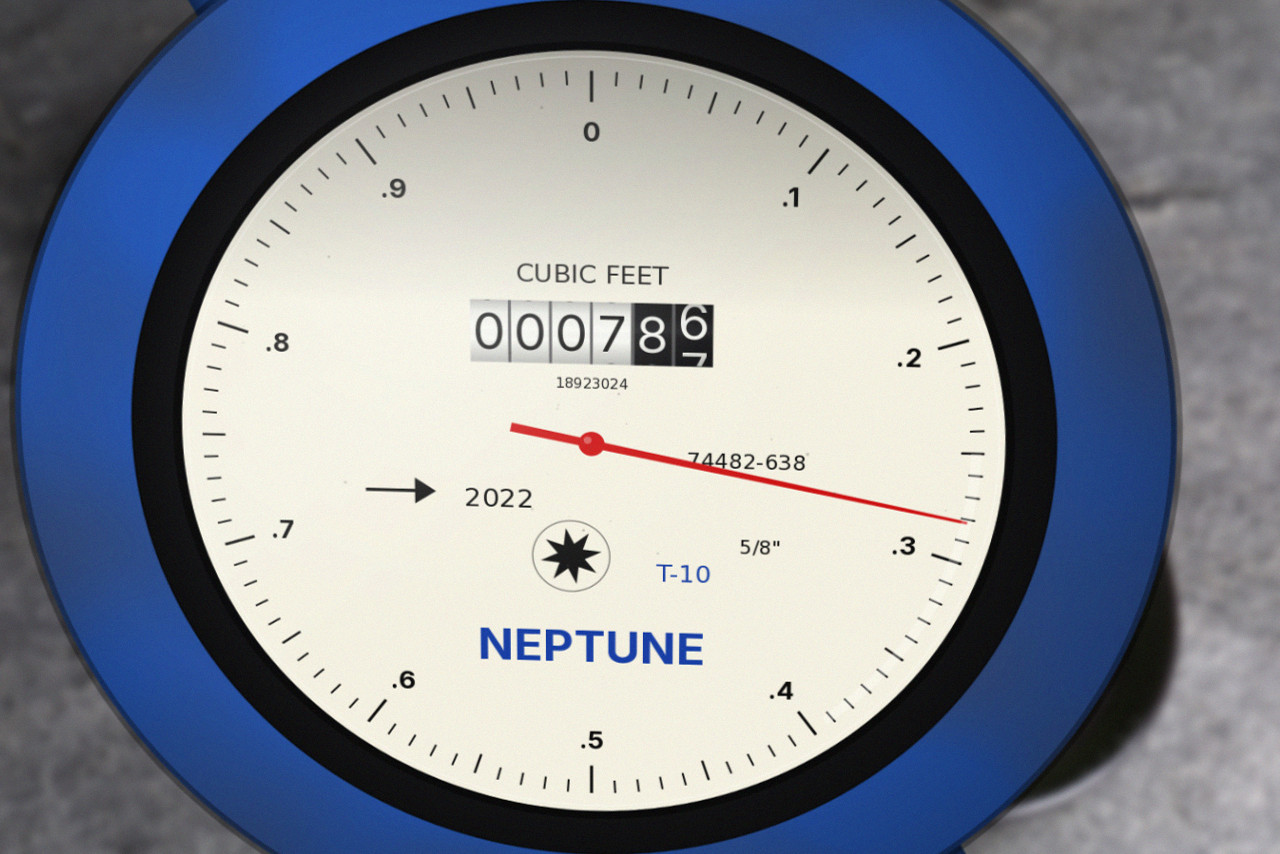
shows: value=786.28 unit=ft³
